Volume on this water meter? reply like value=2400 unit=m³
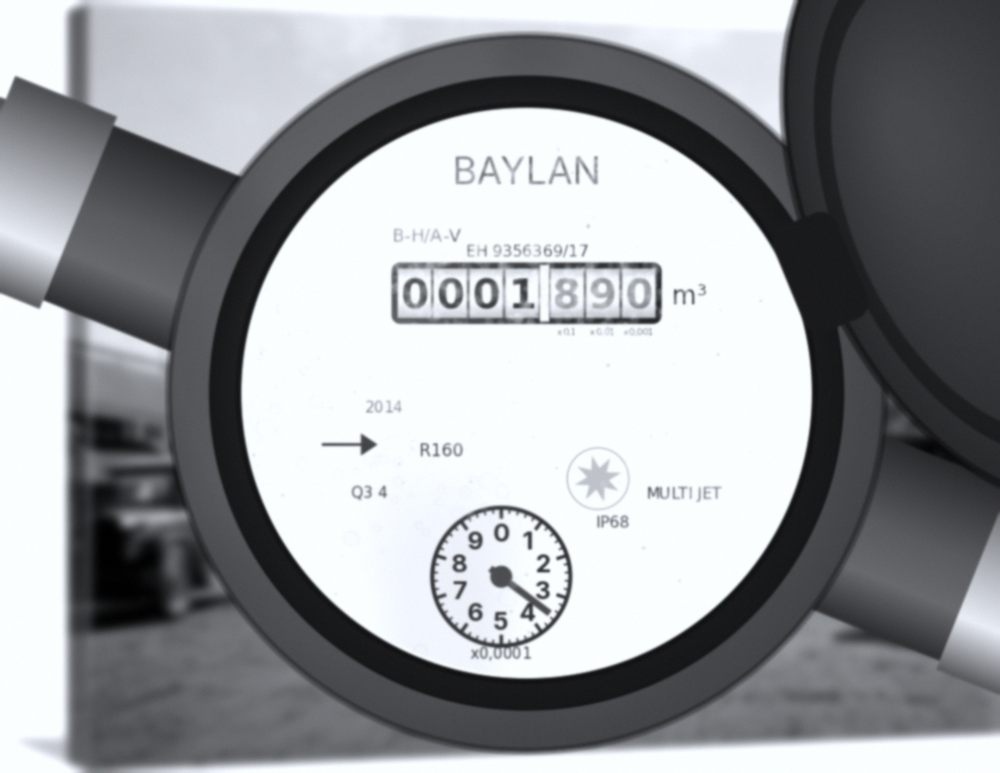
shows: value=1.8903 unit=m³
